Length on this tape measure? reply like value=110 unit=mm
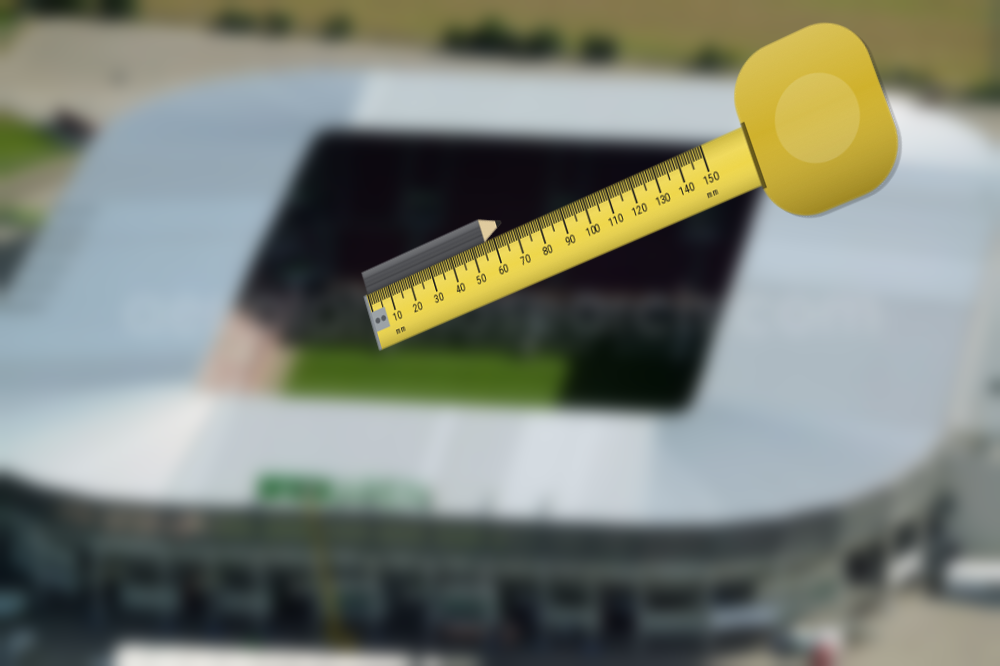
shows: value=65 unit=mm
